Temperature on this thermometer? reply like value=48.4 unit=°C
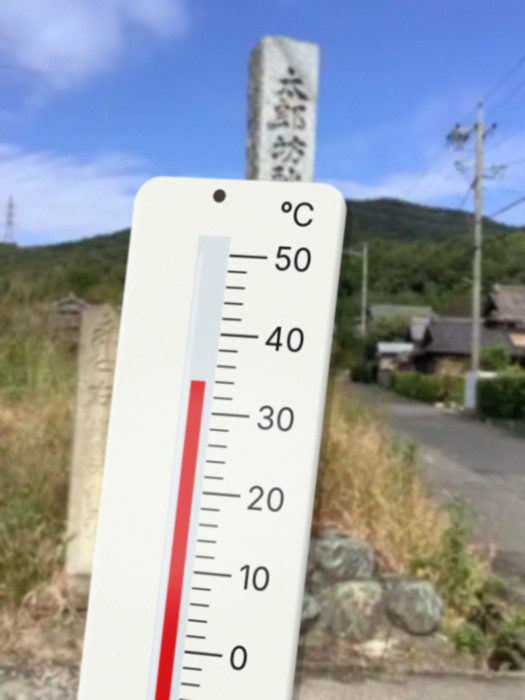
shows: value=34 unit=°C
